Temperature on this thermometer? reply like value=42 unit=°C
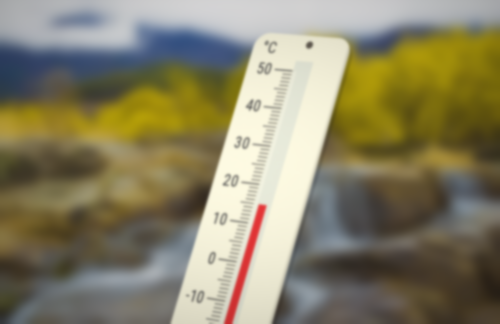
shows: value=15 unit=°C
